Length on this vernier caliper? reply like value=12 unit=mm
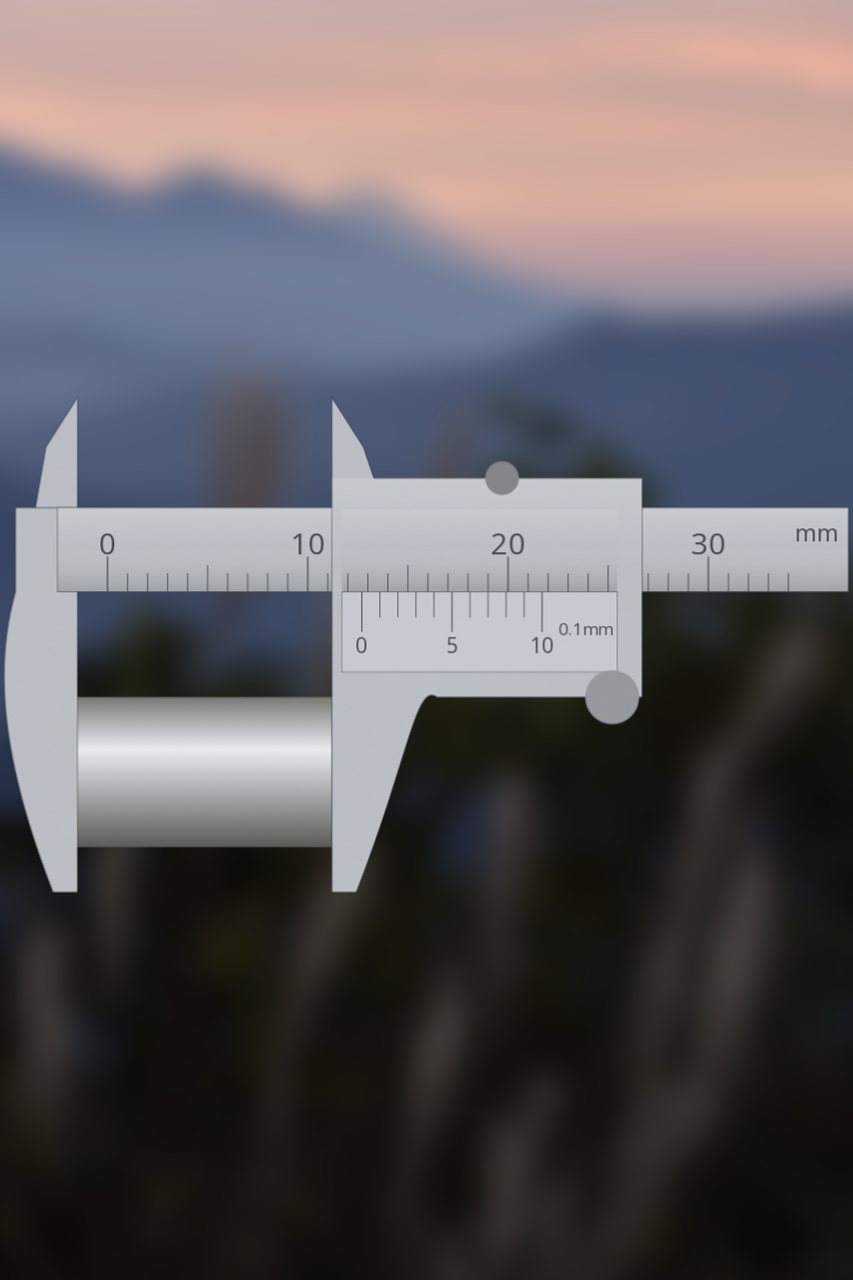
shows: value=12.7 unit=mm
